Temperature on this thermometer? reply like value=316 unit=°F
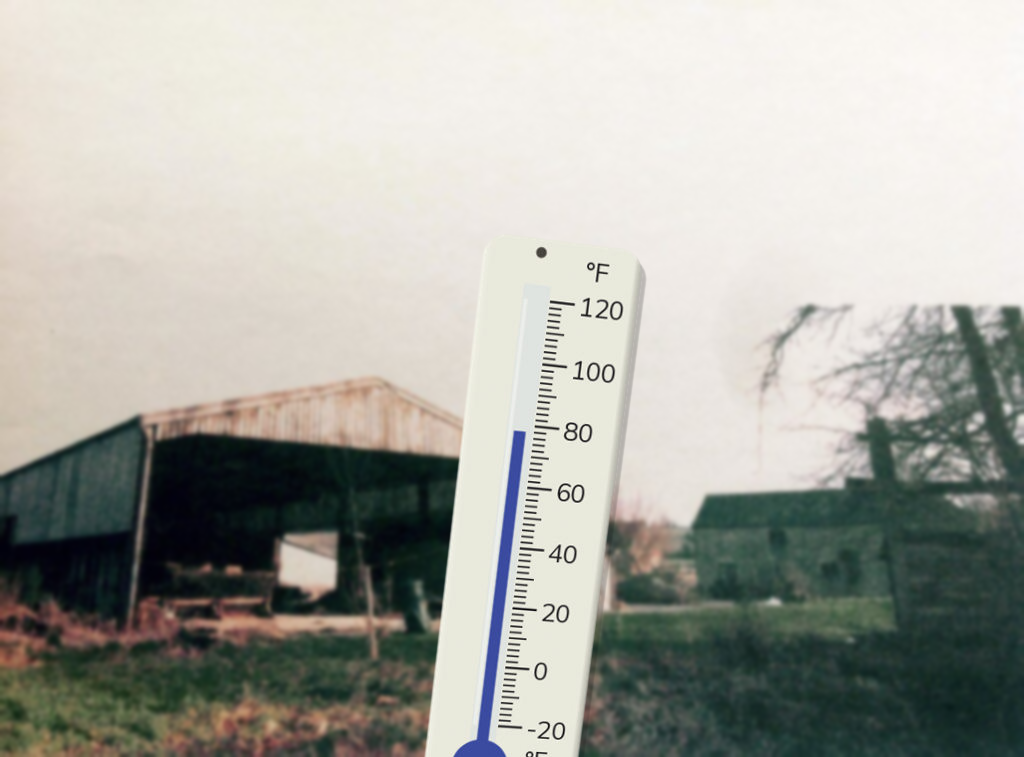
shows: value=78 unit=°F
